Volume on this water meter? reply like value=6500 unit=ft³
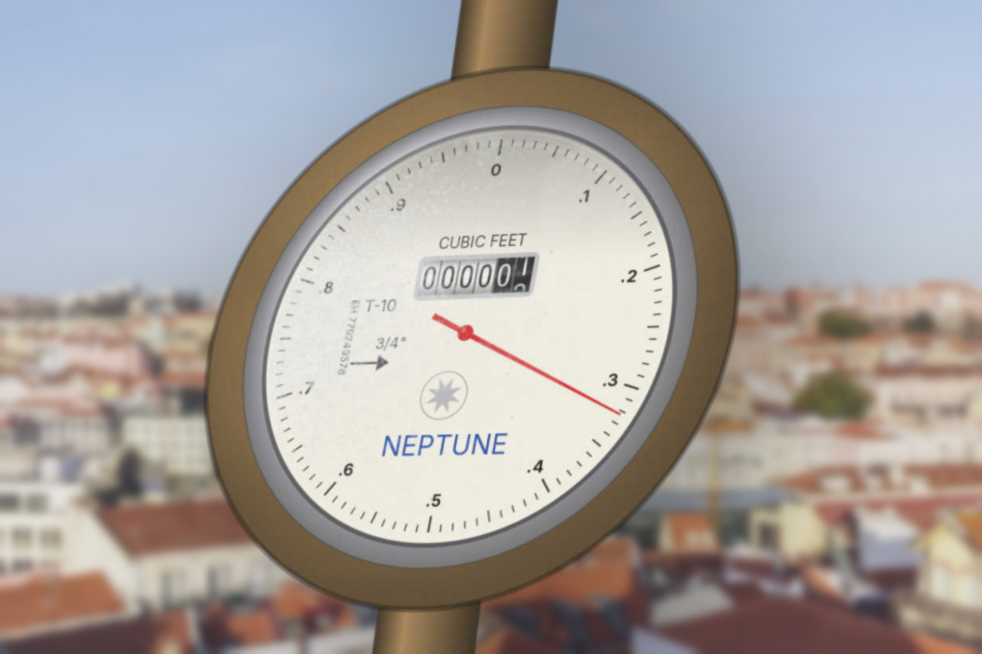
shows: value=1.32 unit=ft³
